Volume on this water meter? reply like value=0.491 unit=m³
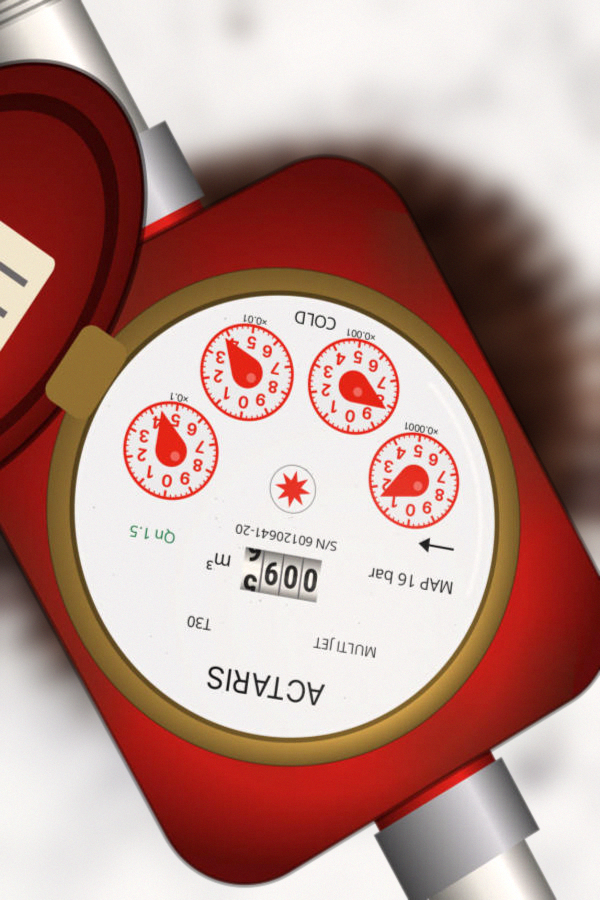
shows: value=95.4381 unit=m³
